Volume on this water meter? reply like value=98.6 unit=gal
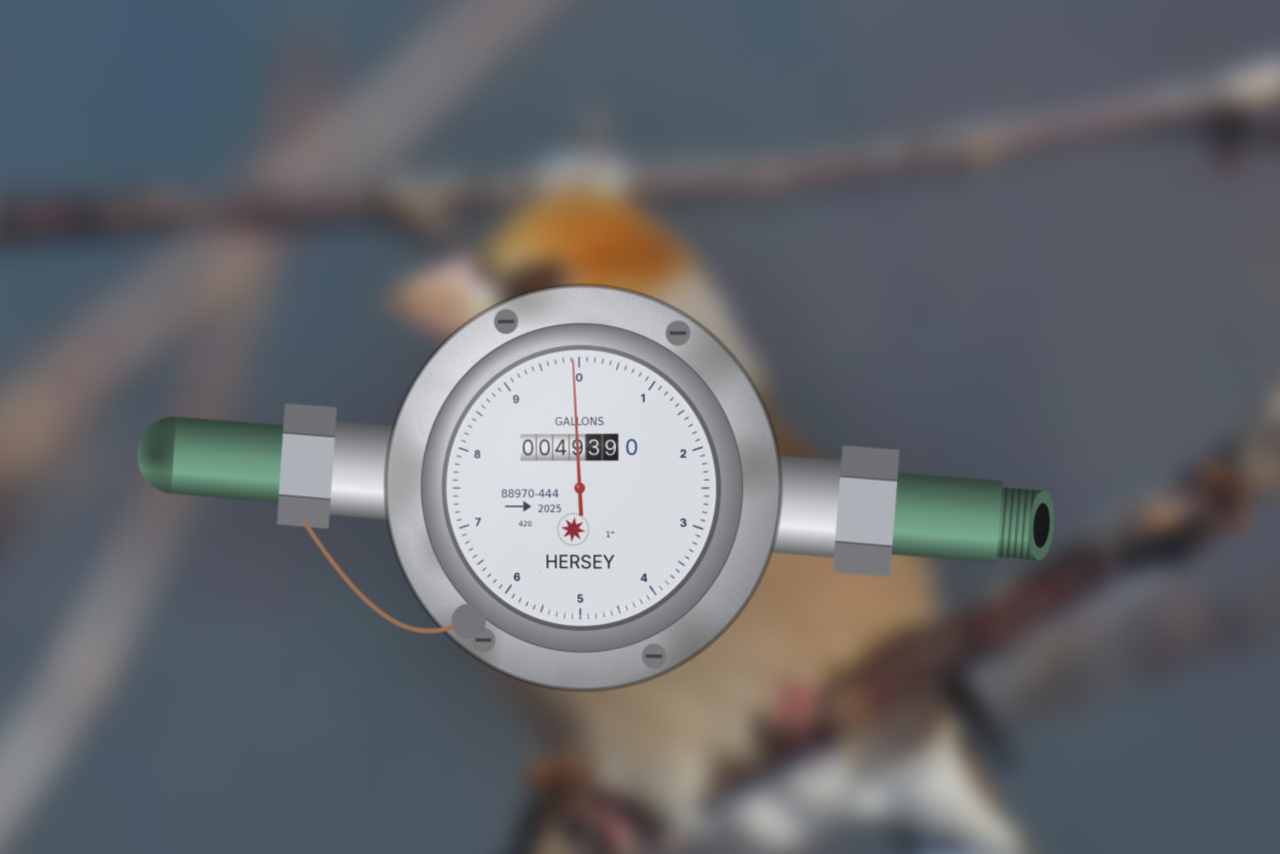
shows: value=49389.9 unit=gal
